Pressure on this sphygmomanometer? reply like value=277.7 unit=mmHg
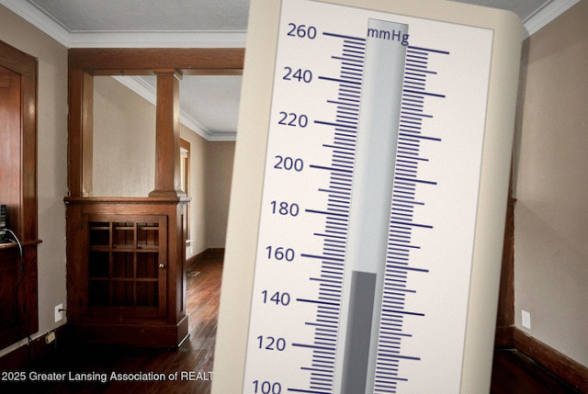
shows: value=156 unit=mmHg
